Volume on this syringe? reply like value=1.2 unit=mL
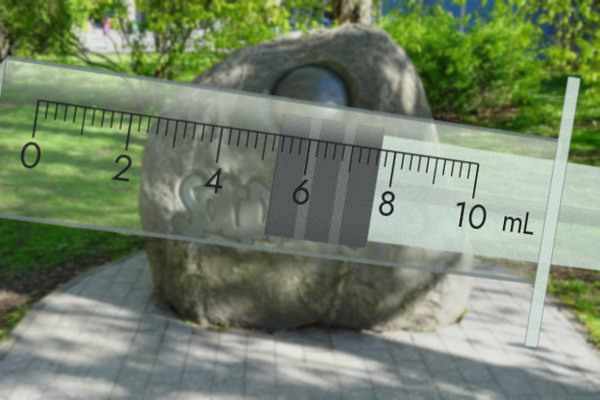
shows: value=5.3 unit=mL
